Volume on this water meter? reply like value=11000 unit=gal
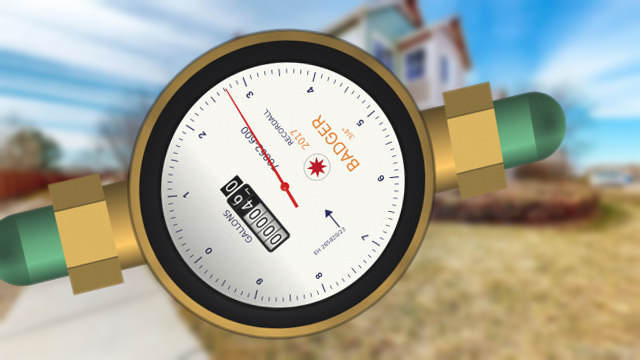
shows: value=462.7 unit=gal
